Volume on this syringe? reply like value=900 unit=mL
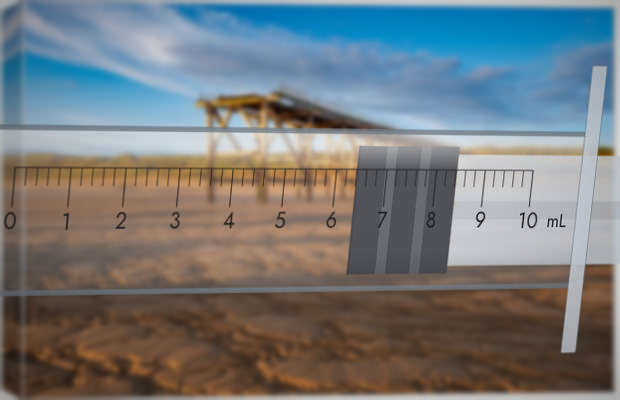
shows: value=6.4 unit=mL
